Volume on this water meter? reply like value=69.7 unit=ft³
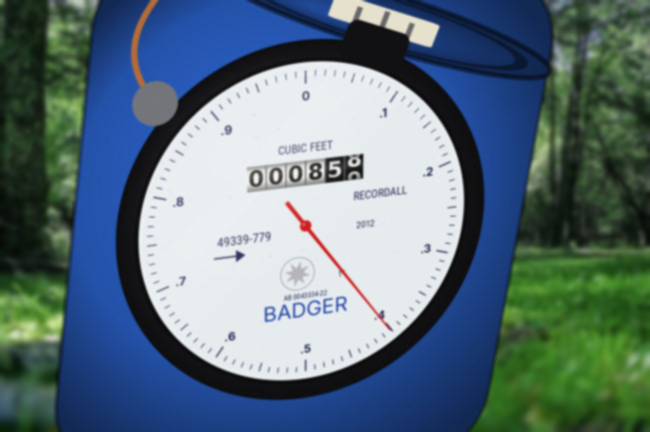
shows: value=858.40 unit=ft³
